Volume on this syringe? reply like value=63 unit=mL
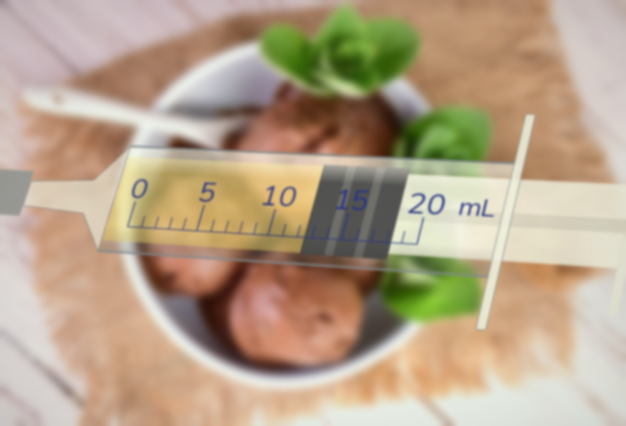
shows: value=12.5 unit=mL
